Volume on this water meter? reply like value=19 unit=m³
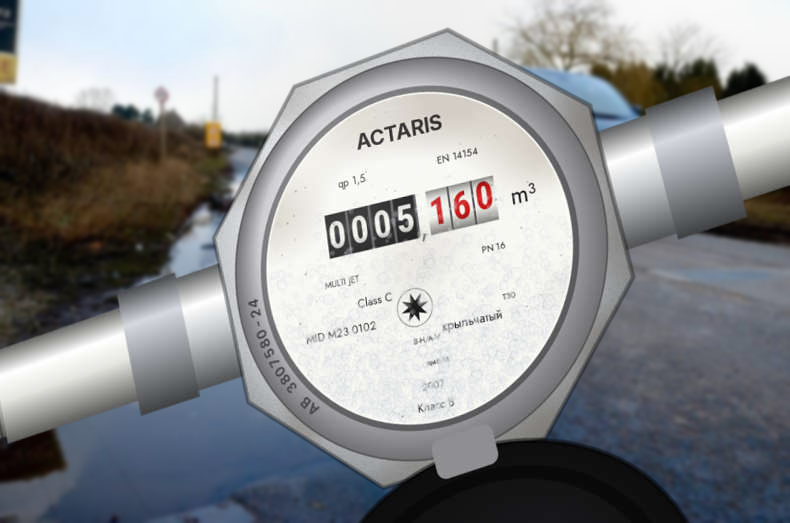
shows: value=5.160 unit=m³
